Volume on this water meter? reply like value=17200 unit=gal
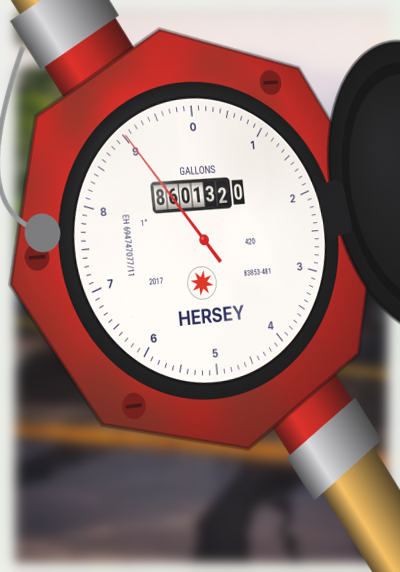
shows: value=8601319.0 unit=gal
